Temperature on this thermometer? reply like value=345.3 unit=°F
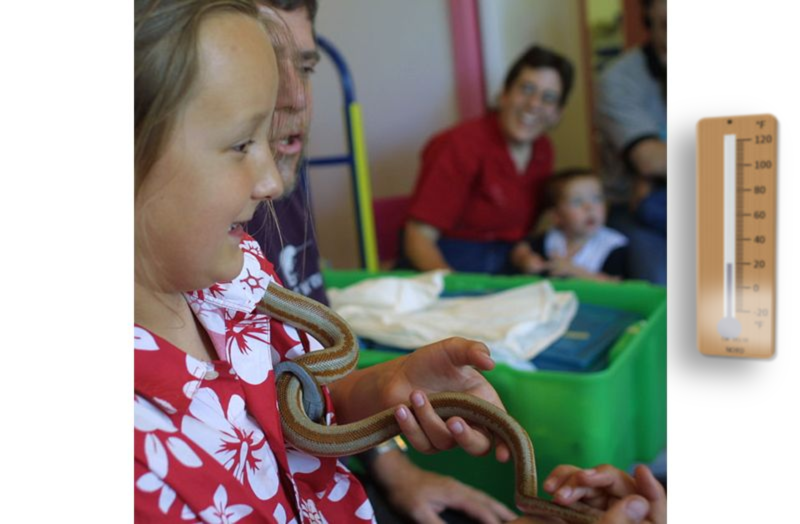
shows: value=20 unit=°F
